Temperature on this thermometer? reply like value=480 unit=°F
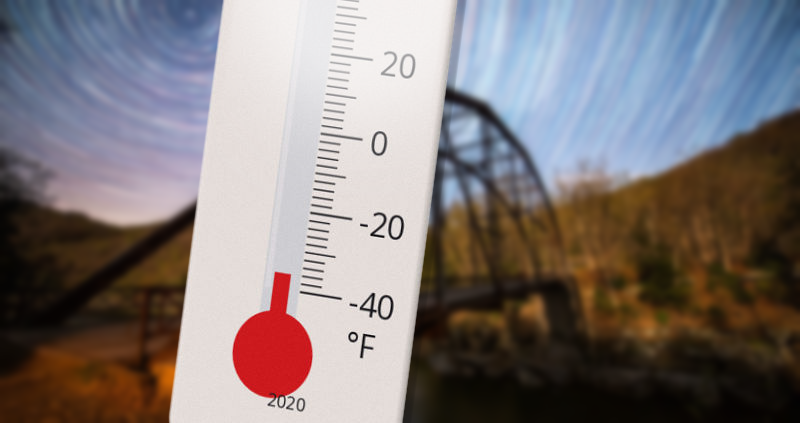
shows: value=-36 unit=°F
